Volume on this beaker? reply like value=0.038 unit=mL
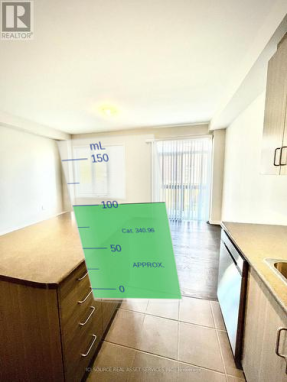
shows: value=100 unit=mL
